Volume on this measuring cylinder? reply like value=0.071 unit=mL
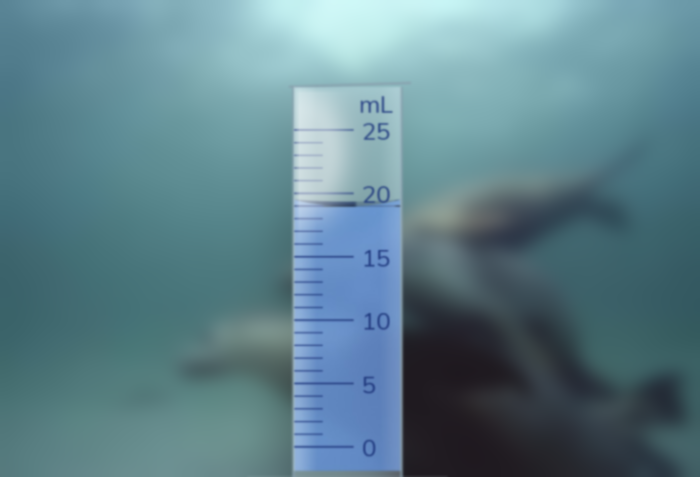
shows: value=19 unit=mL
